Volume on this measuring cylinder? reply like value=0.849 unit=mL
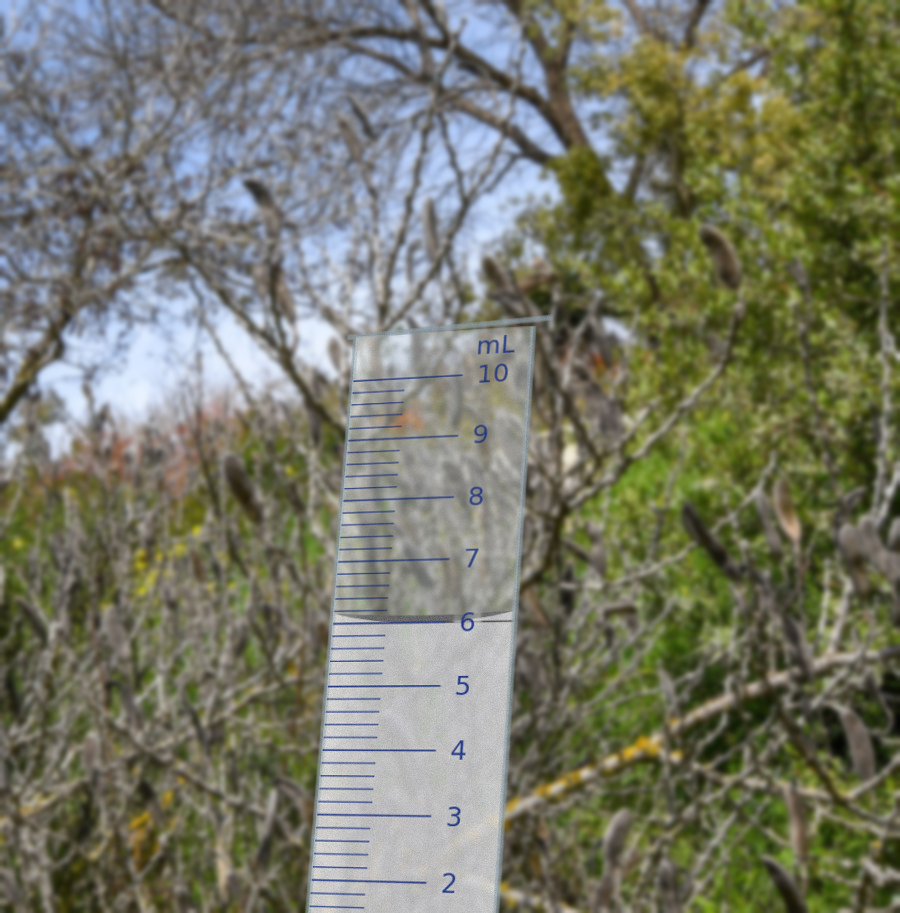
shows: value=6 unit=mL
